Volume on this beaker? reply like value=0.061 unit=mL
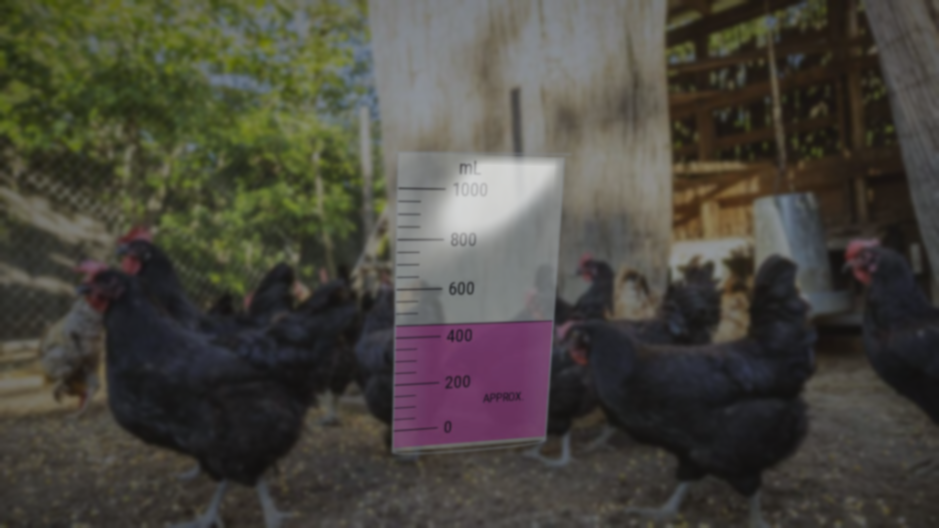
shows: value=450 unit=mL
